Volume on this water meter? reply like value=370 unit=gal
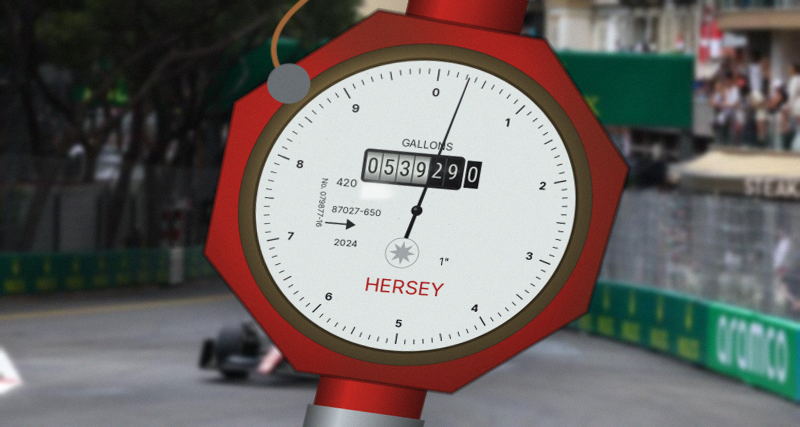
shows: value=539290.3 unit=gal
